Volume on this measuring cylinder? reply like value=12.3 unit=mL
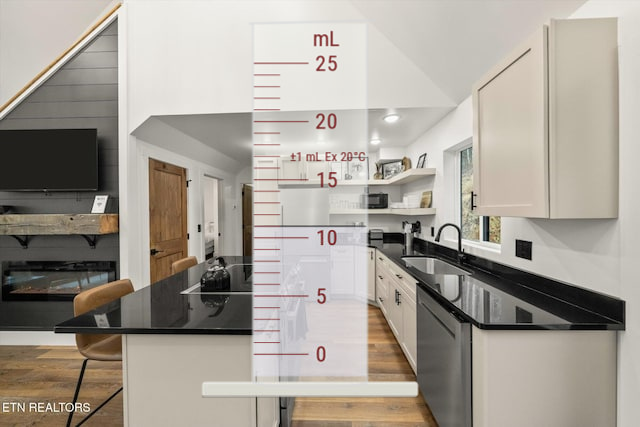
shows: value=11 unit=mL
